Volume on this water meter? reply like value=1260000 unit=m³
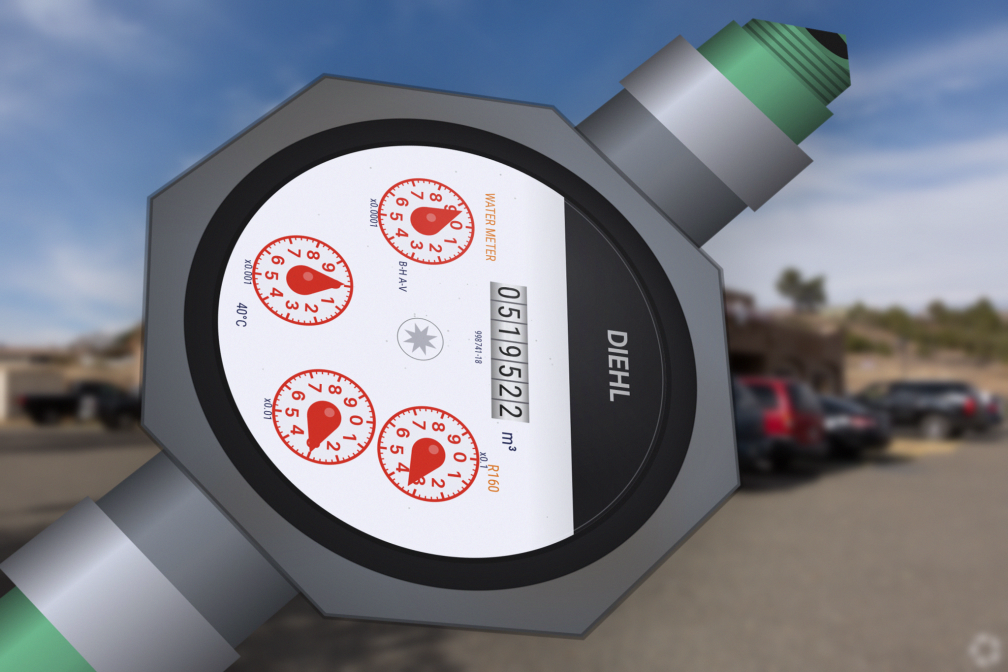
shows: value=519522.3299 unit=m³
